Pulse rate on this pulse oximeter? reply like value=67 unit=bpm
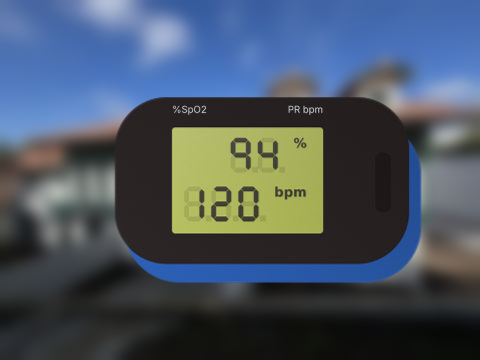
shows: value=120 unit=bpm
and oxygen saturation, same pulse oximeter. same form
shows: value=94 unit=%
